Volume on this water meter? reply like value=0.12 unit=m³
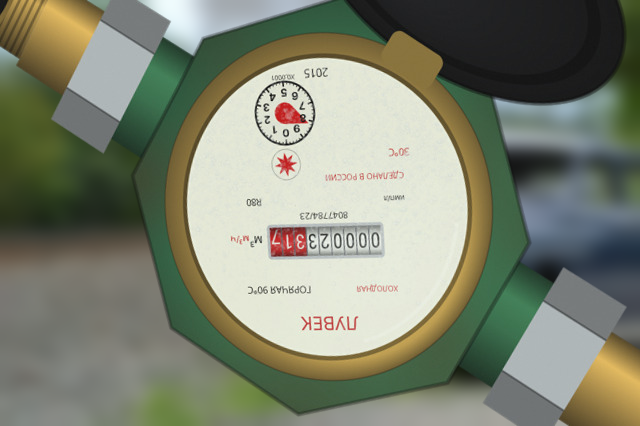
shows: value=23.3168 unit=m³
